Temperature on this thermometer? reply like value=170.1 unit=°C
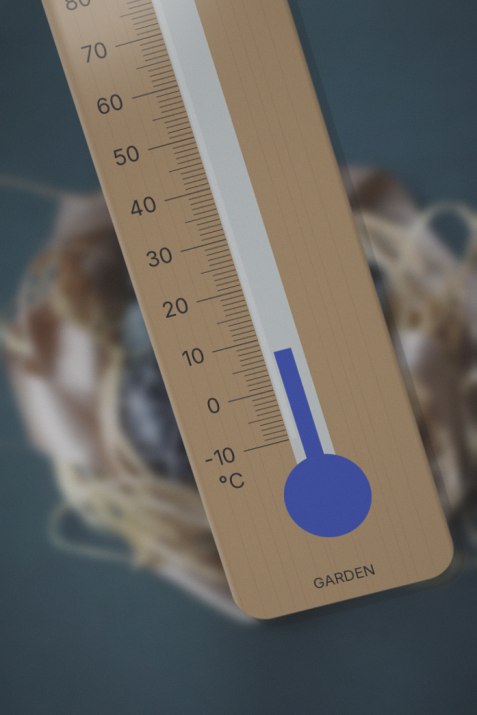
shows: value=7 unit=°C
